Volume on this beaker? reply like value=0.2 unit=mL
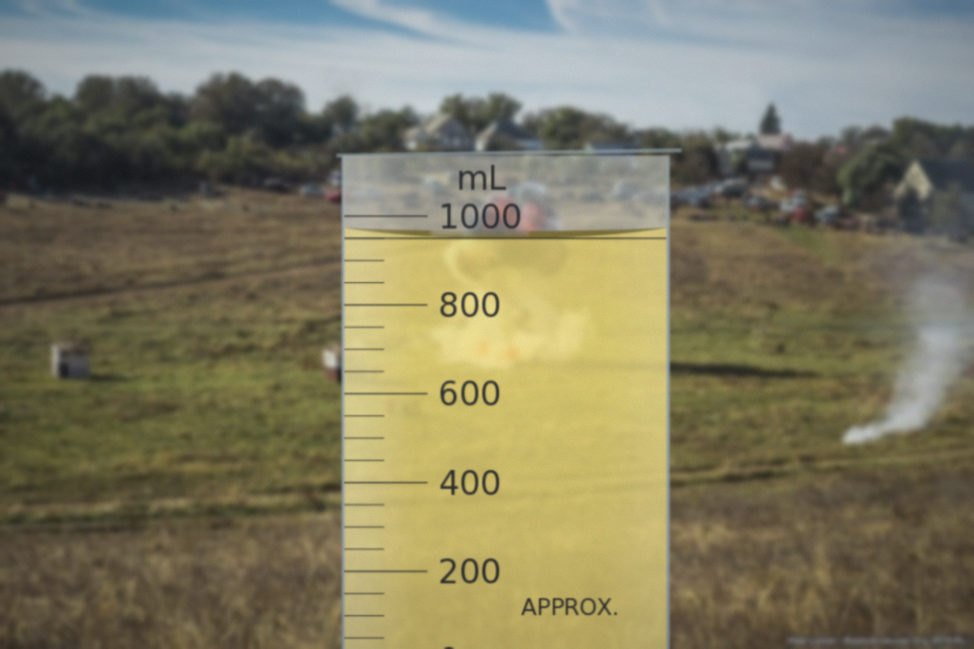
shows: value=950 unit=mL
